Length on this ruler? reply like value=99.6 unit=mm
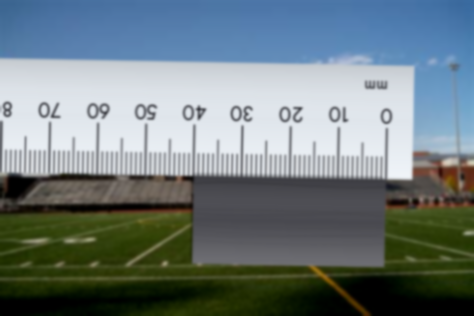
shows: value=40 unit=mm
